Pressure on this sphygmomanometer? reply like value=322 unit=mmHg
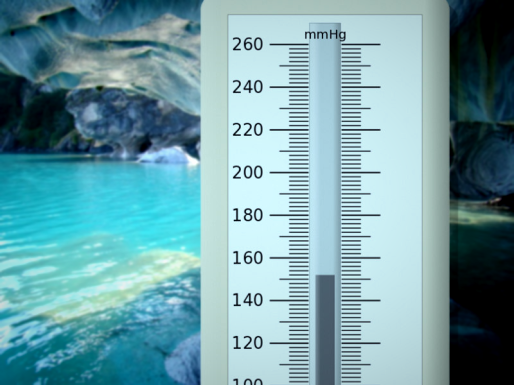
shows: value=152 unit=mmHg
